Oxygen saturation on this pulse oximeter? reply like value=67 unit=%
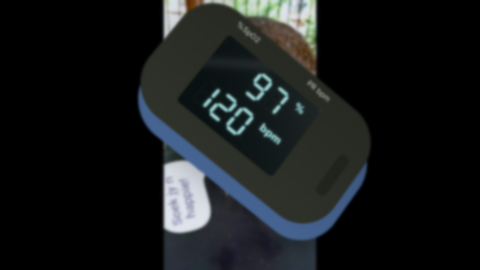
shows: value=97 unit=%
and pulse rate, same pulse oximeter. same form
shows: value=120 unit=bpm
